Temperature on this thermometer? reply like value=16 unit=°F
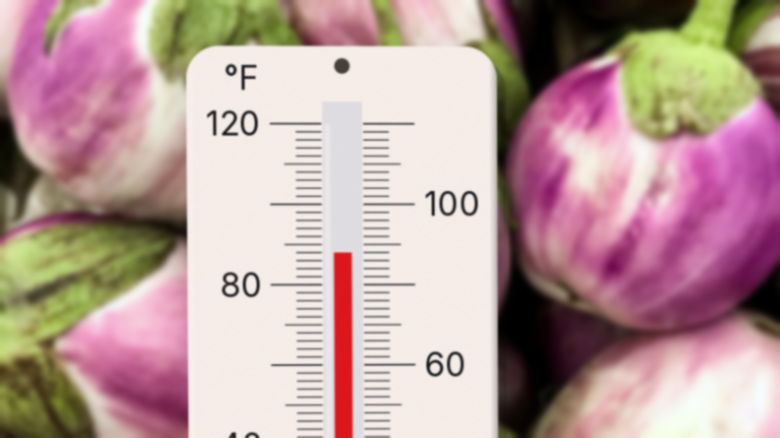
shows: value=88 unit=°F
